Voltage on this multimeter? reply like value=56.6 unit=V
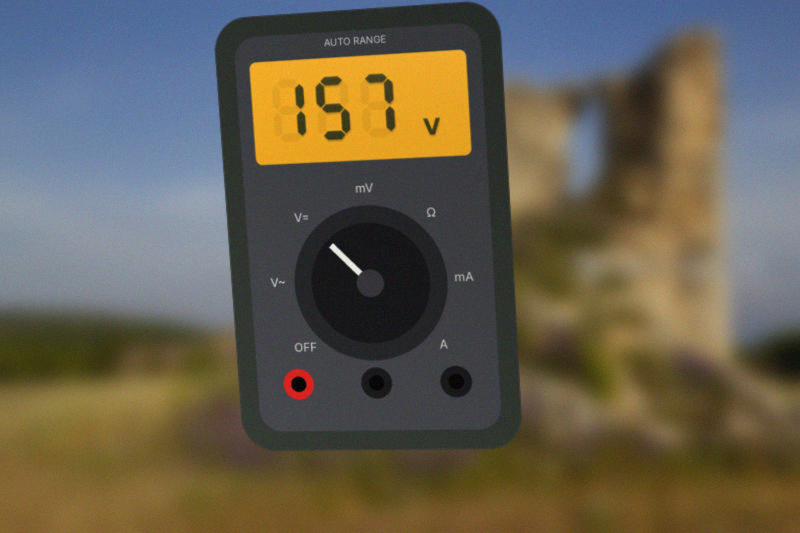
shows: value=157 unit=V
